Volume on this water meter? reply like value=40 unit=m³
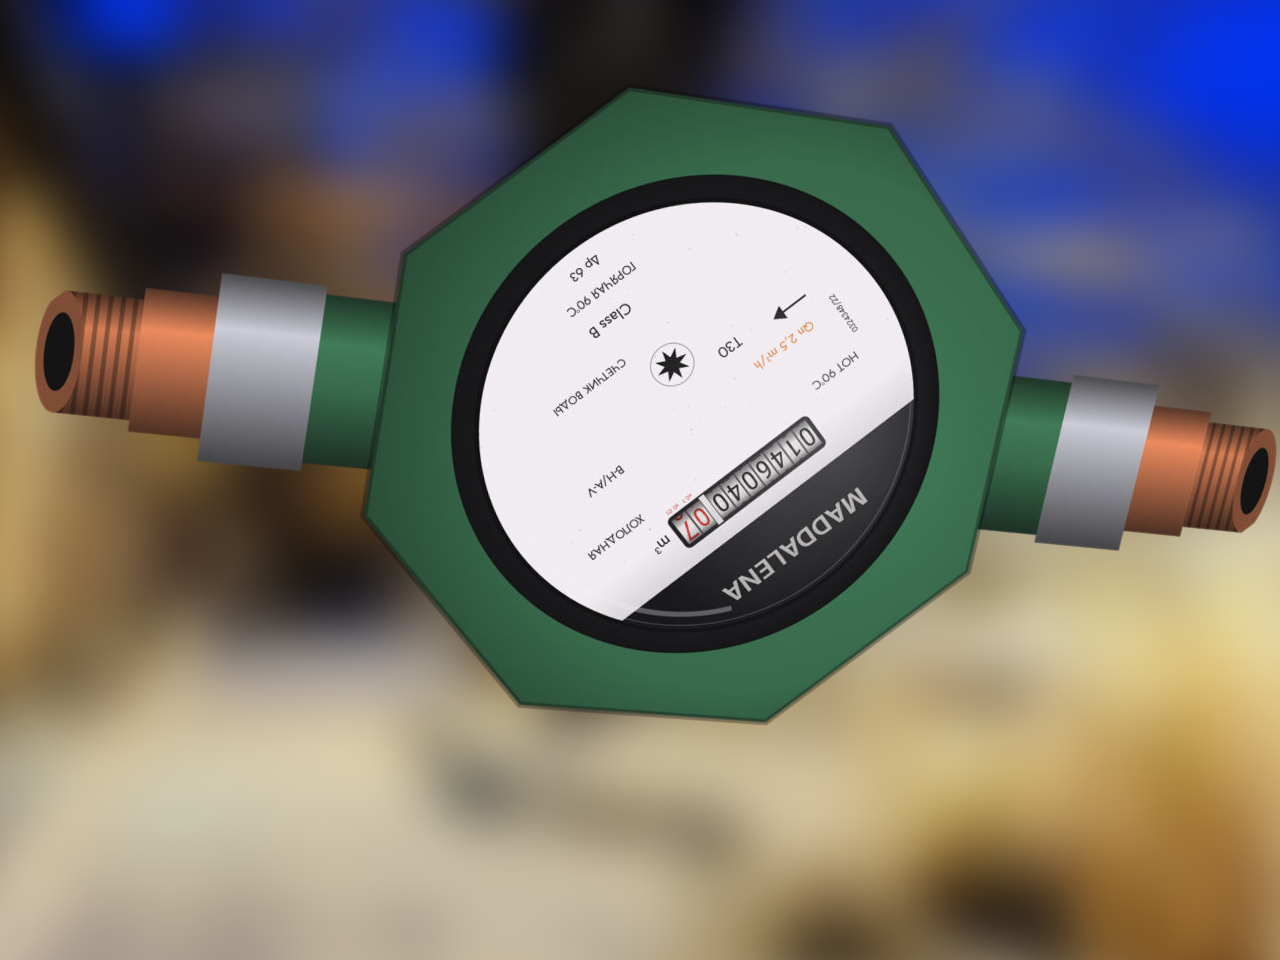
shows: value=146040.07 unit=m³
